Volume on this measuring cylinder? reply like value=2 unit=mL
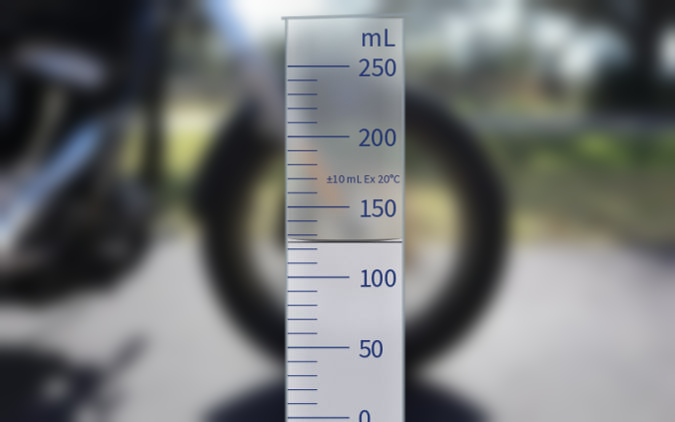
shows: value=125 unit=mL
